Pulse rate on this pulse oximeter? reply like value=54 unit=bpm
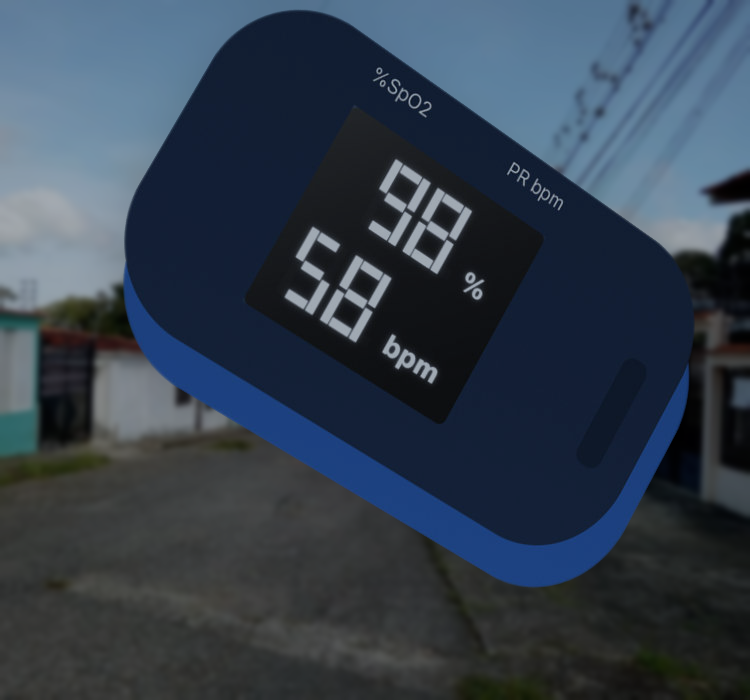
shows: value=58 unit=bpm
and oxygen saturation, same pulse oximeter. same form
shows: value=98 unit=%
